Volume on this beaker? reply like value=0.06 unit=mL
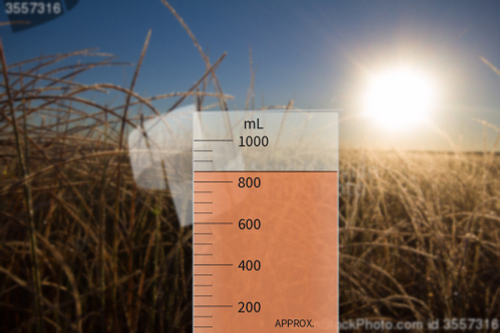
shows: value=850 unit=mL
